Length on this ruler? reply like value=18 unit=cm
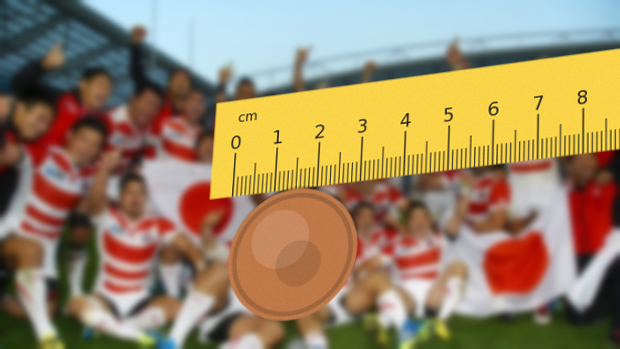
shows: value=3 unit=cm
